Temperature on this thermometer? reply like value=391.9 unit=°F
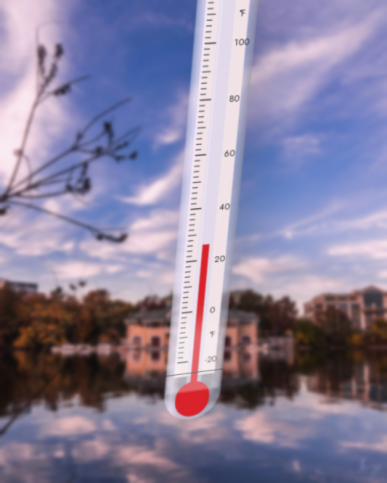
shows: value=26 unit=°F
